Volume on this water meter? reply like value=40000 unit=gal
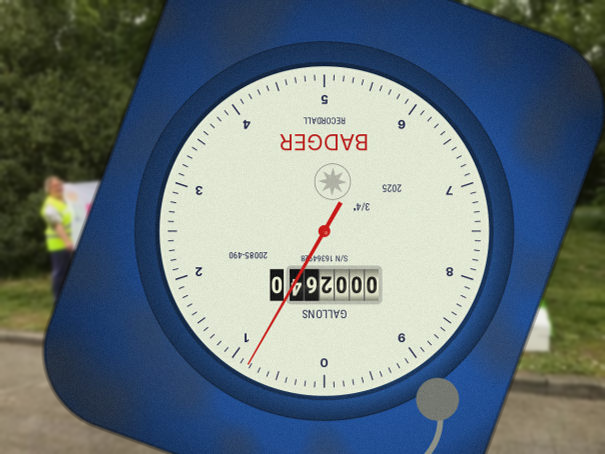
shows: value=2640.8 unit=gal
